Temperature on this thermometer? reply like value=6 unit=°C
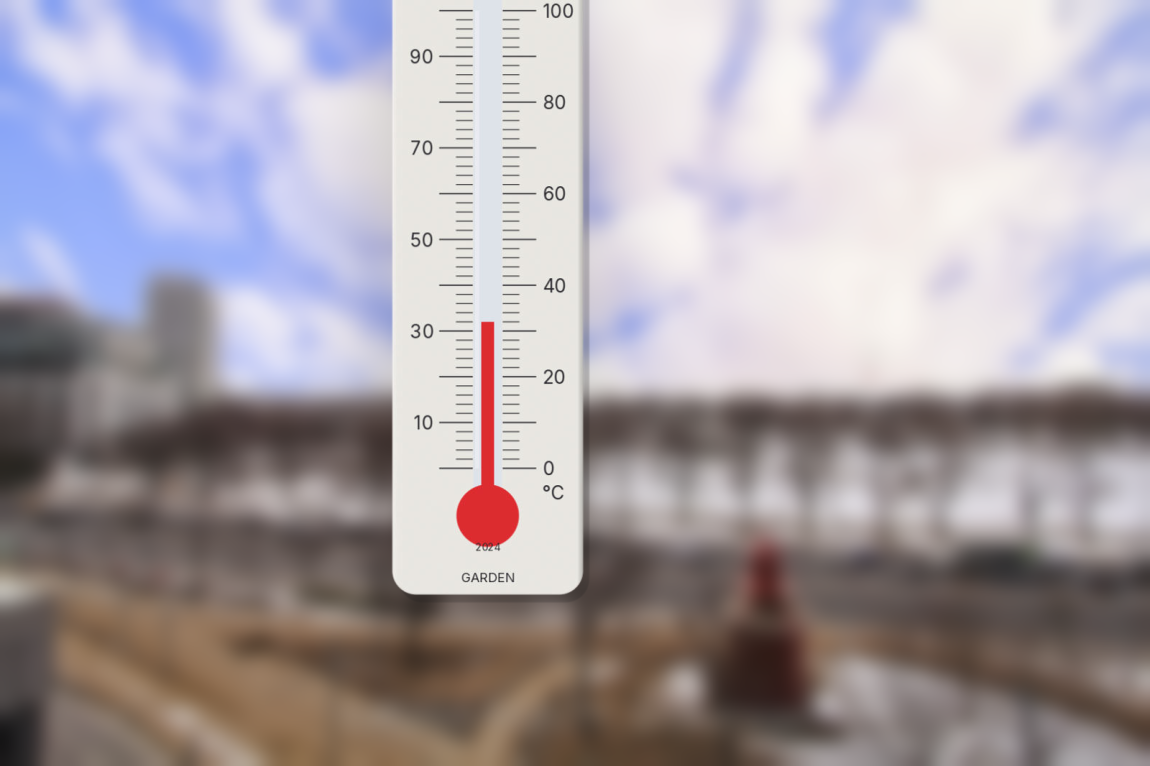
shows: value=32 unit=°C
